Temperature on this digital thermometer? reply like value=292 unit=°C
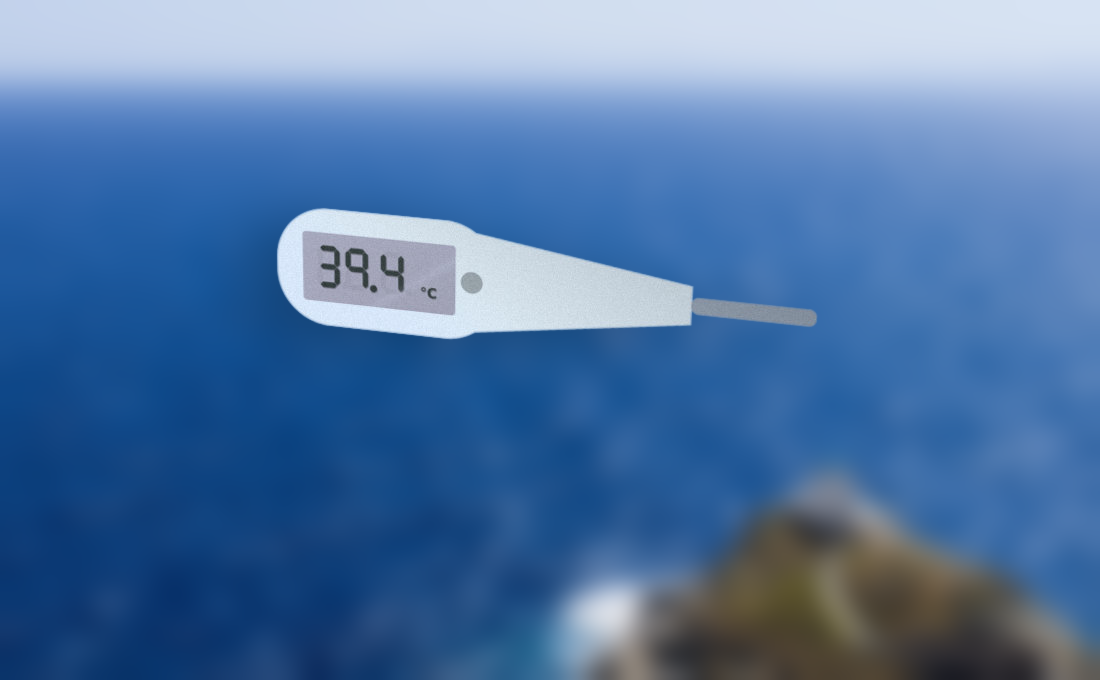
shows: value=39.4 unit=°C
